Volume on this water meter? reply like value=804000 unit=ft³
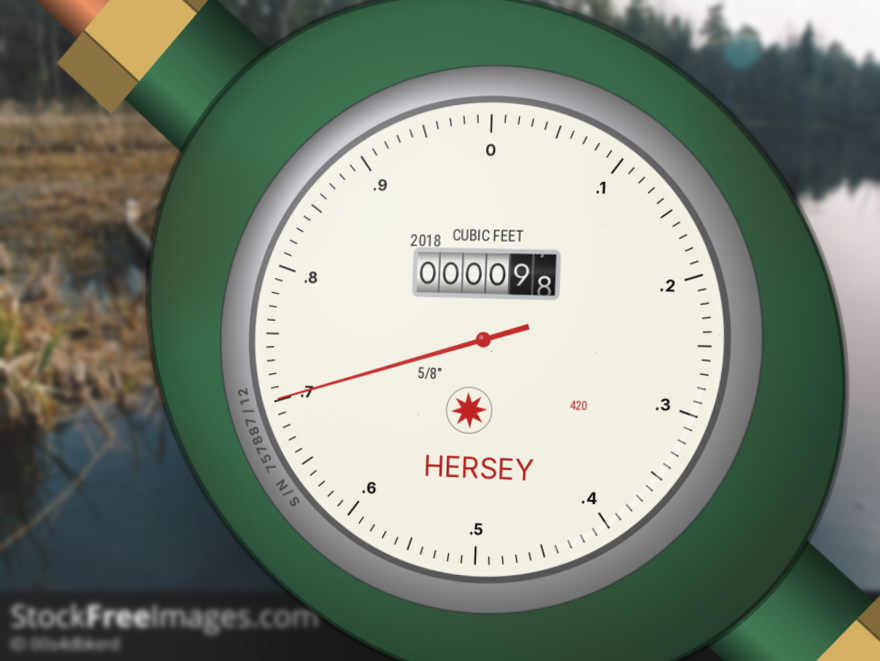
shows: value=97.70 unit=ft³
